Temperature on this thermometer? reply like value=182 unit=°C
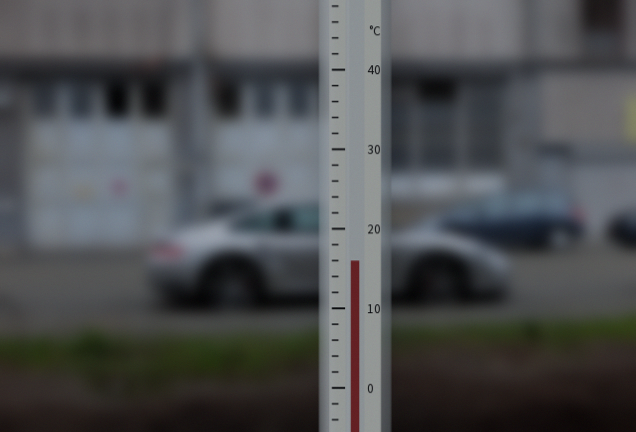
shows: value=16 unit=°C
